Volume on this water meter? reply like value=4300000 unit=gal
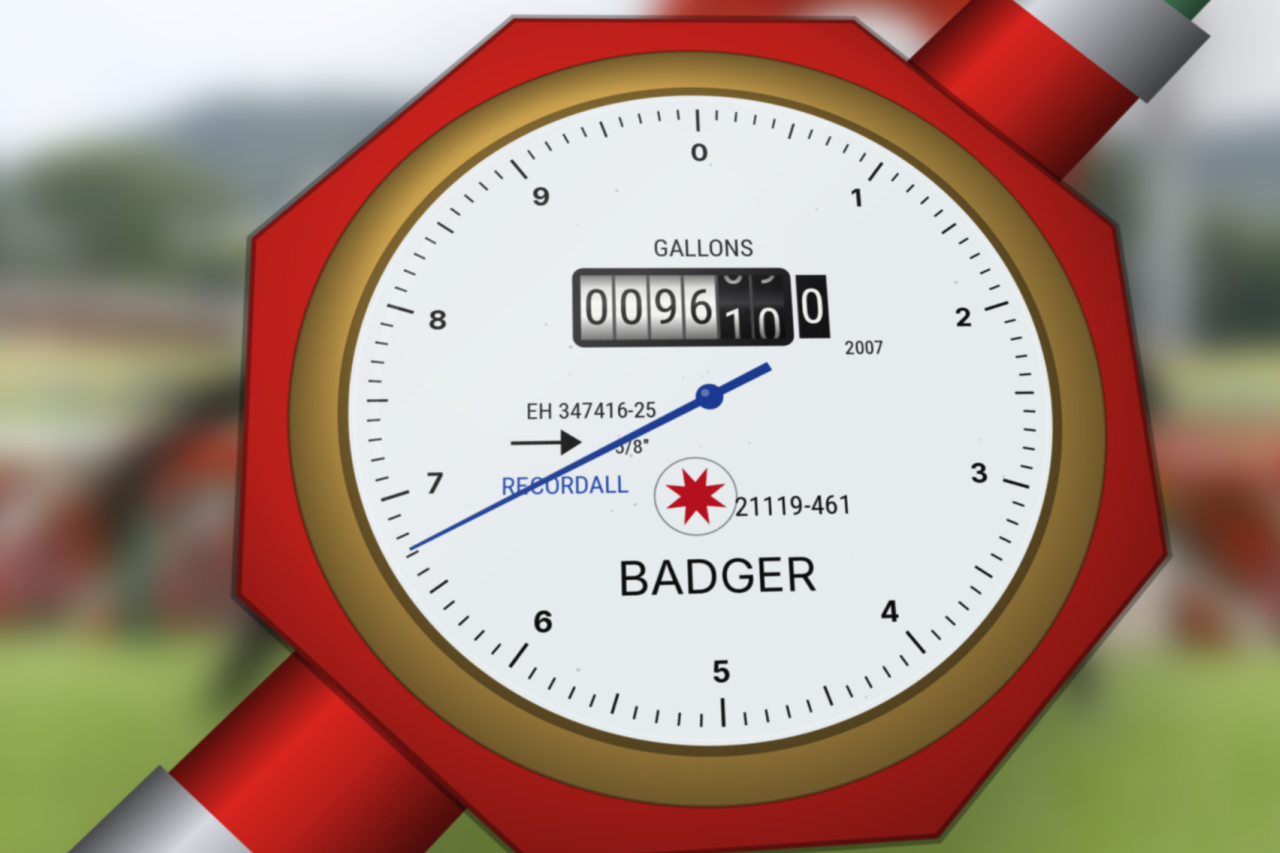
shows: value=96096.7 unit=gal
